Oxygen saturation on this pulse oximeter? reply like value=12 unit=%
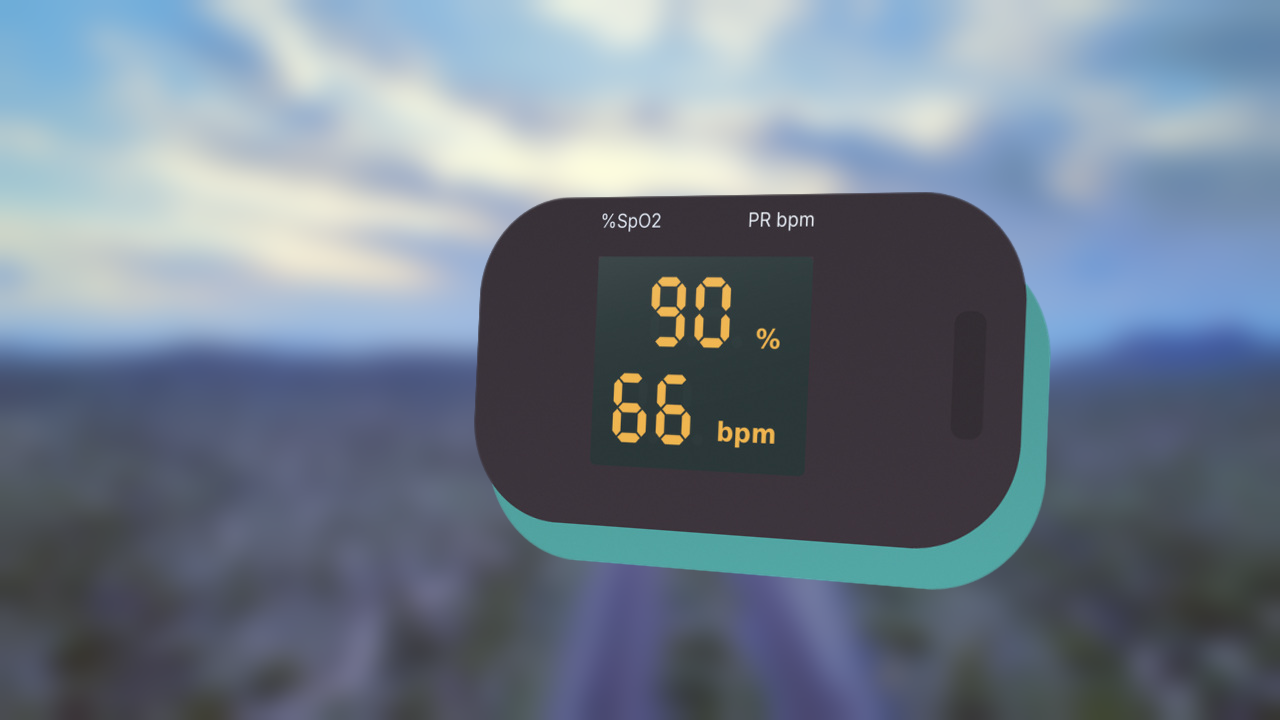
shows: value=90 unit=%
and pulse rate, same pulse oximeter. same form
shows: value=66 unit=bpm
